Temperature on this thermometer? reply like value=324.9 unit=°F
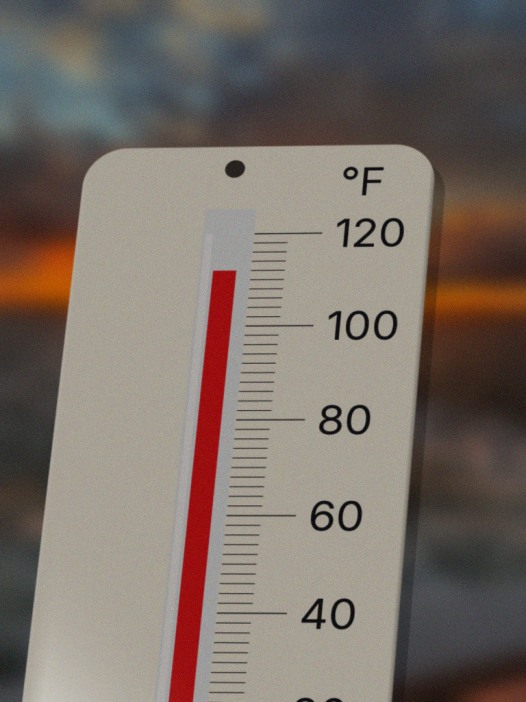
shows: value=112 unit=°F
